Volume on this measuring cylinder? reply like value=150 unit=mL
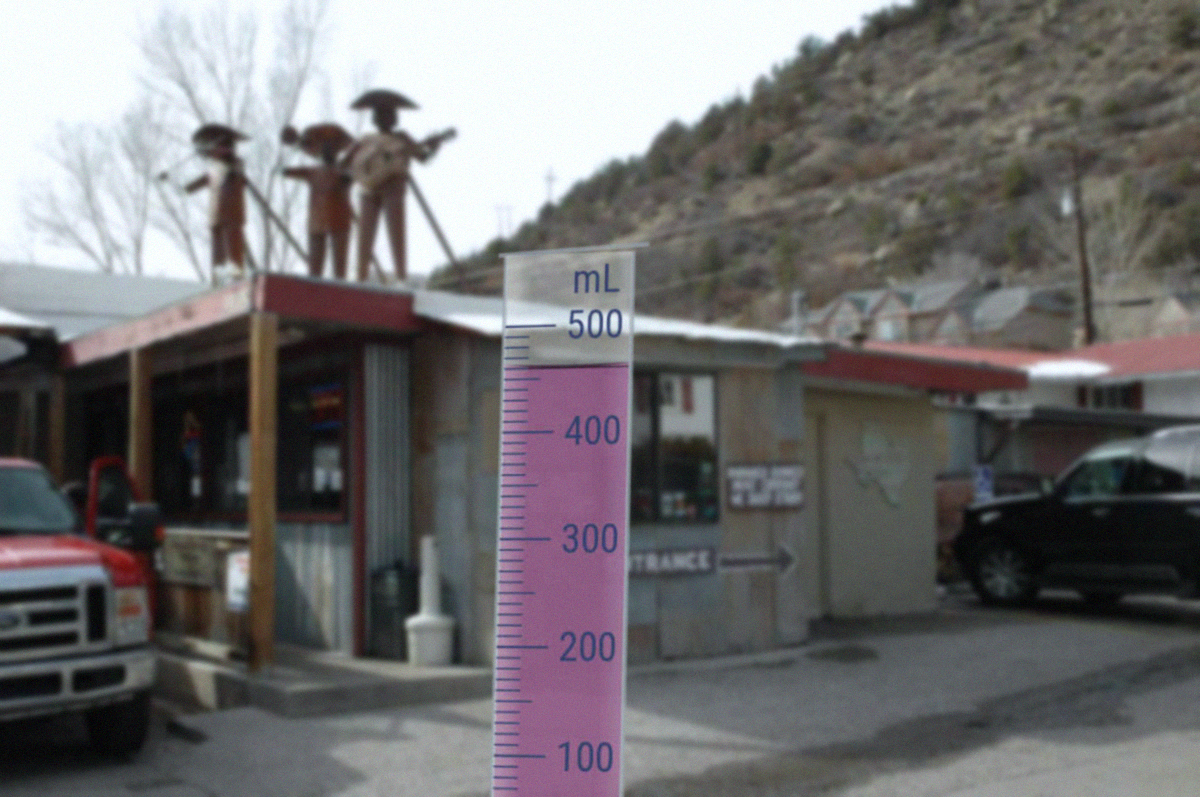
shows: value=460 unit=mL
